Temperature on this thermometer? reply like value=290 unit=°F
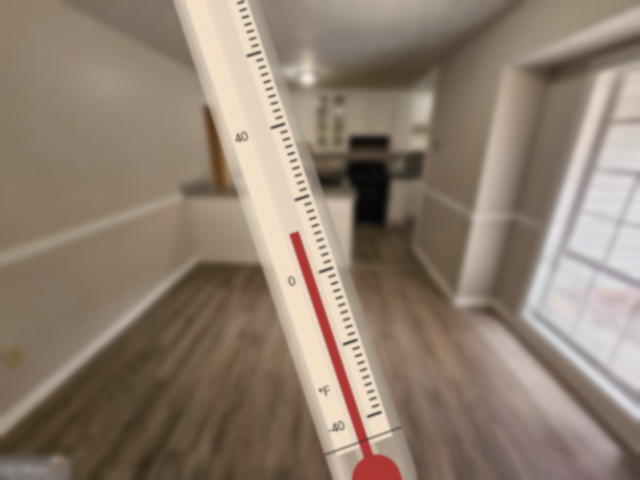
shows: value=12 unit=°F
